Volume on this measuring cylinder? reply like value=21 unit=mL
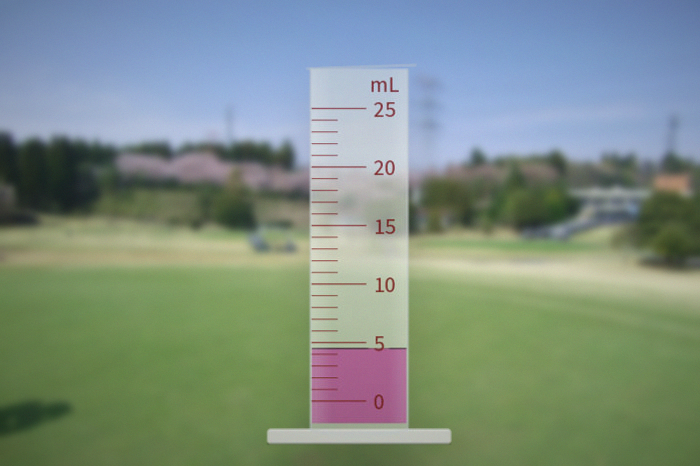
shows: value=4.5 unit=mL
